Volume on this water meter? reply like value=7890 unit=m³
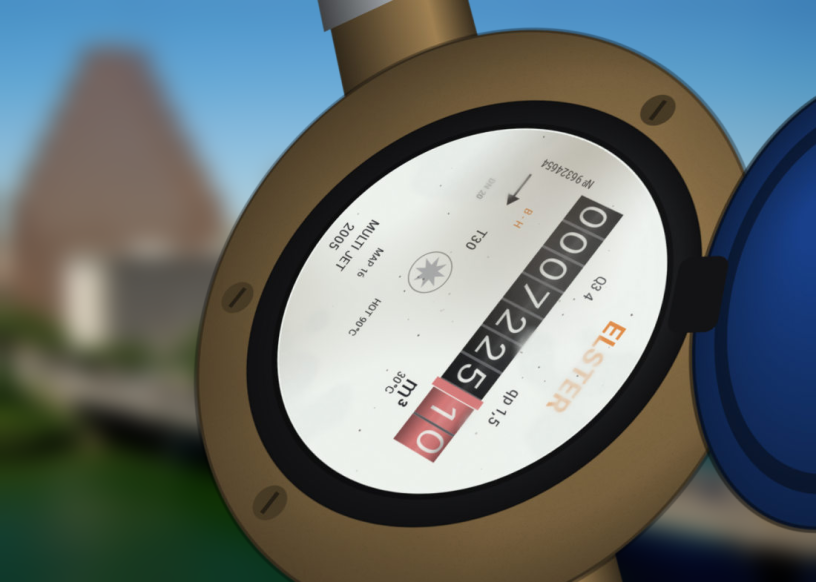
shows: value=7225.10 unit=m³
